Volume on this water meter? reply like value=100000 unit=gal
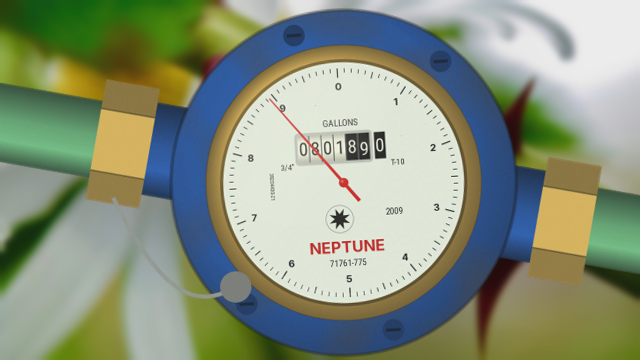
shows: value=801888.9 unit=gal
